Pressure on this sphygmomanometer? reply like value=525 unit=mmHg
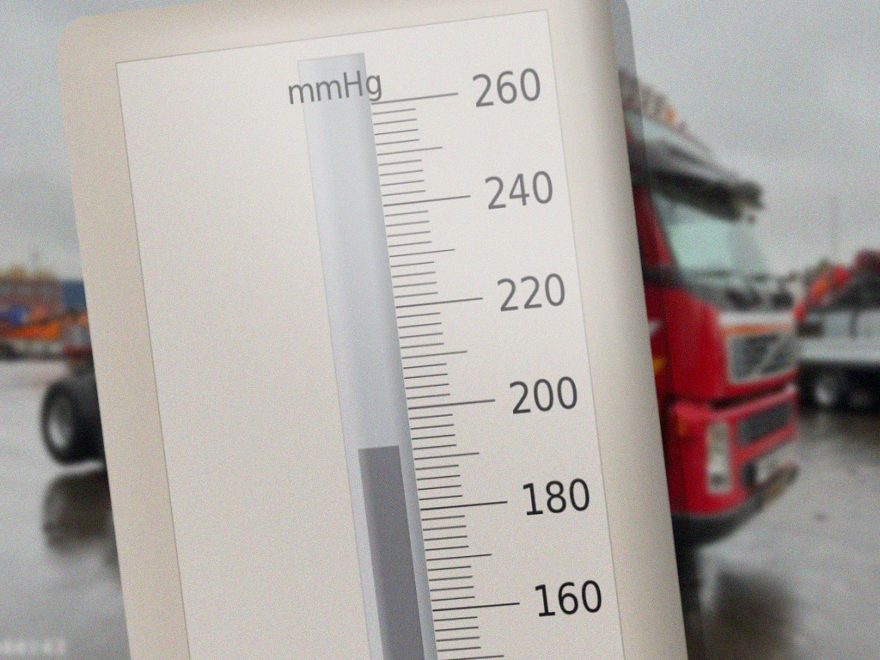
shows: value=193 unit=mmHg
